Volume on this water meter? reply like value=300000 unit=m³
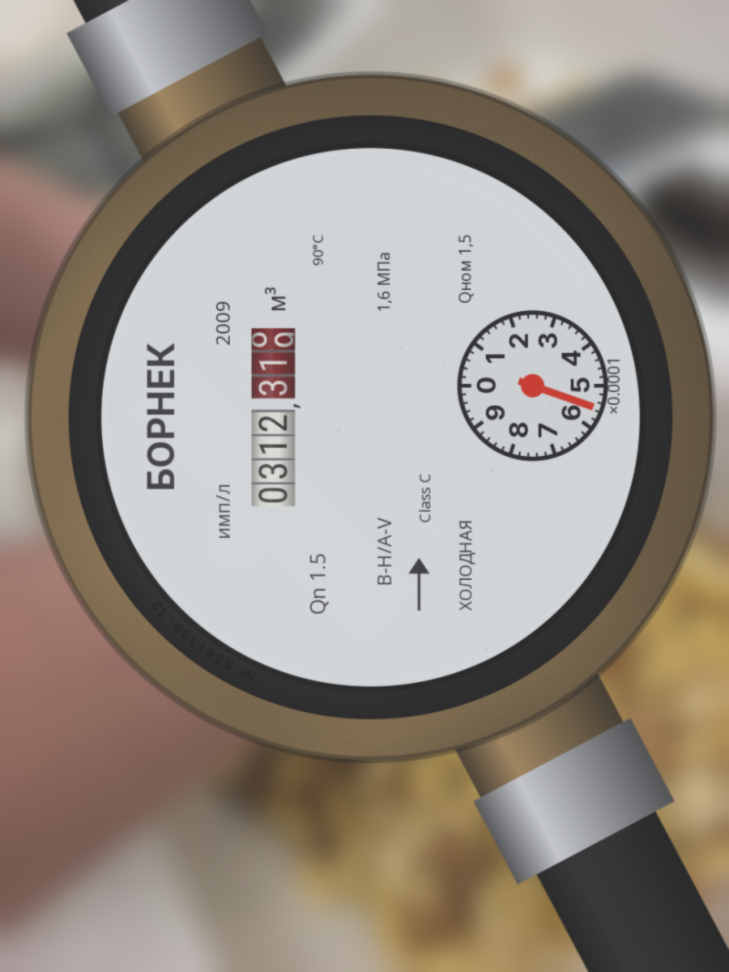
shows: value=312.3185 unit=m³
